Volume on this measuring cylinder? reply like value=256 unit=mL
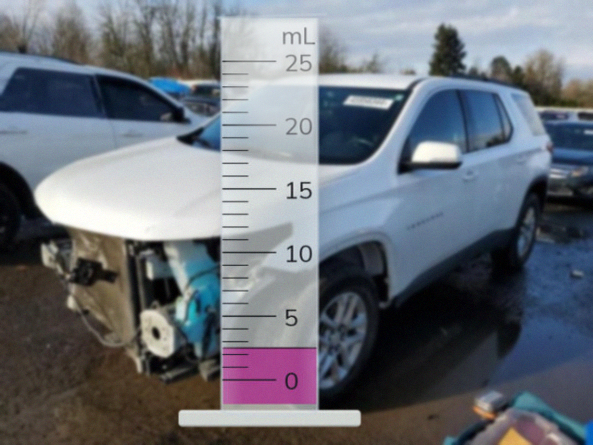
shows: value=2.5 unit=mL
